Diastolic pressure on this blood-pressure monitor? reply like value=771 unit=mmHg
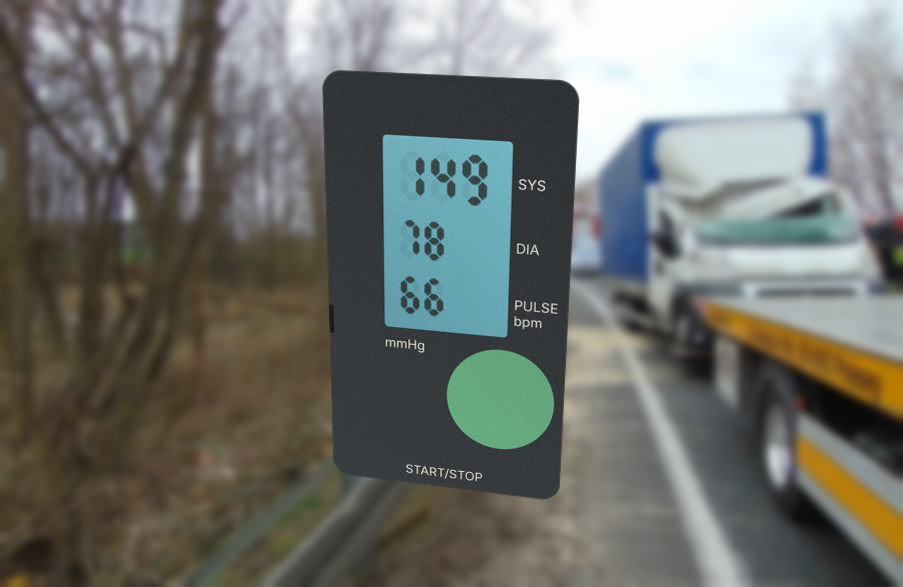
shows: value=78 unit=mmHg
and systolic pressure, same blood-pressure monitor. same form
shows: value=149 unit=mmHg
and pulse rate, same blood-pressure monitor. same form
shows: value=66 unit=bpm
